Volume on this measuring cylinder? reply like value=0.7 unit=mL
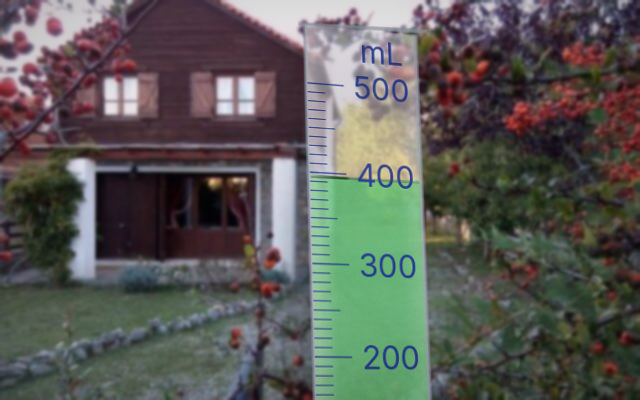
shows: value=395 unit=mL
